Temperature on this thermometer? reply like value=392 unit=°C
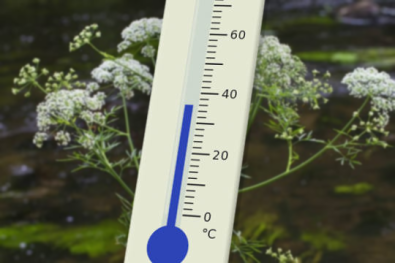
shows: value=36 unit=°C
